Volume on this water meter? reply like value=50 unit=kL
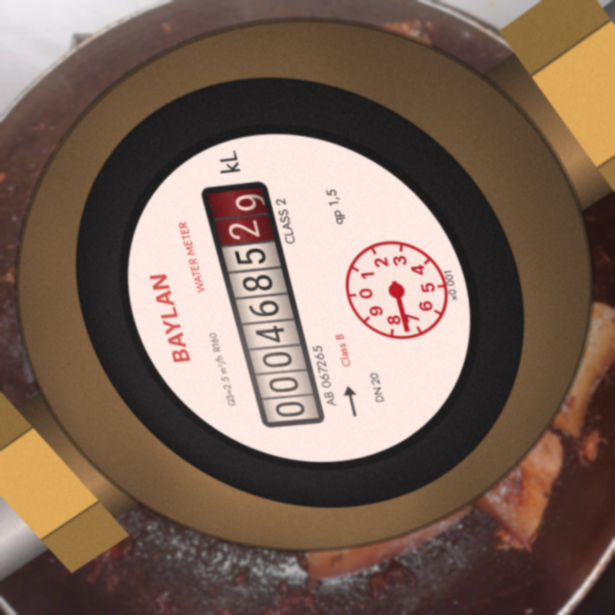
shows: value=4685.287 unit=kL
